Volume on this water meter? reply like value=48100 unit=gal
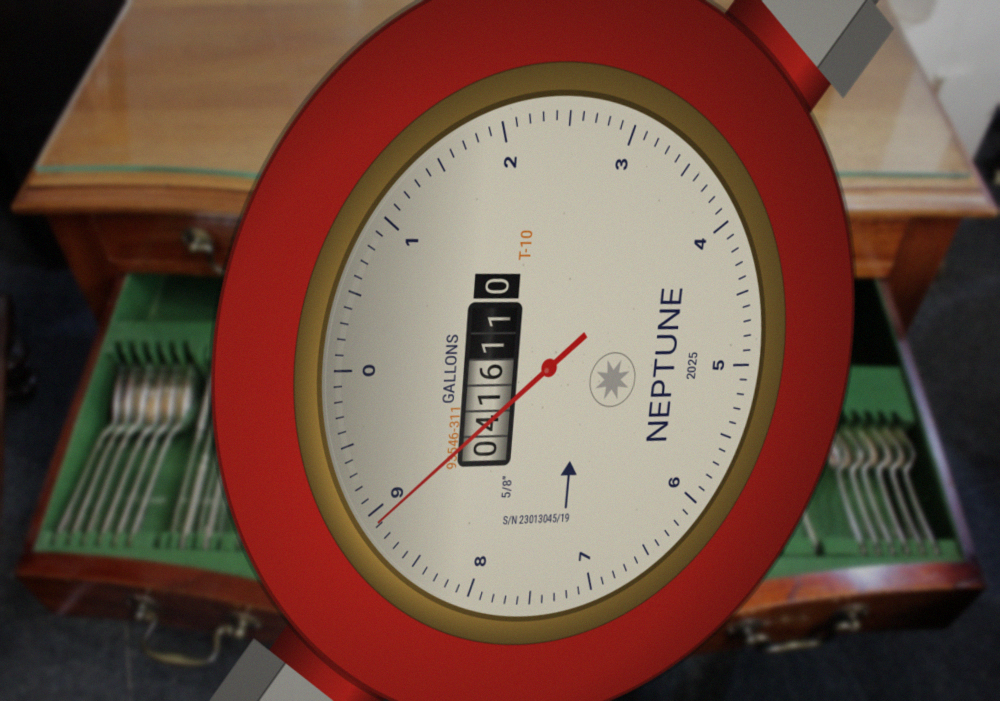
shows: value=416108.9 unit=gal
